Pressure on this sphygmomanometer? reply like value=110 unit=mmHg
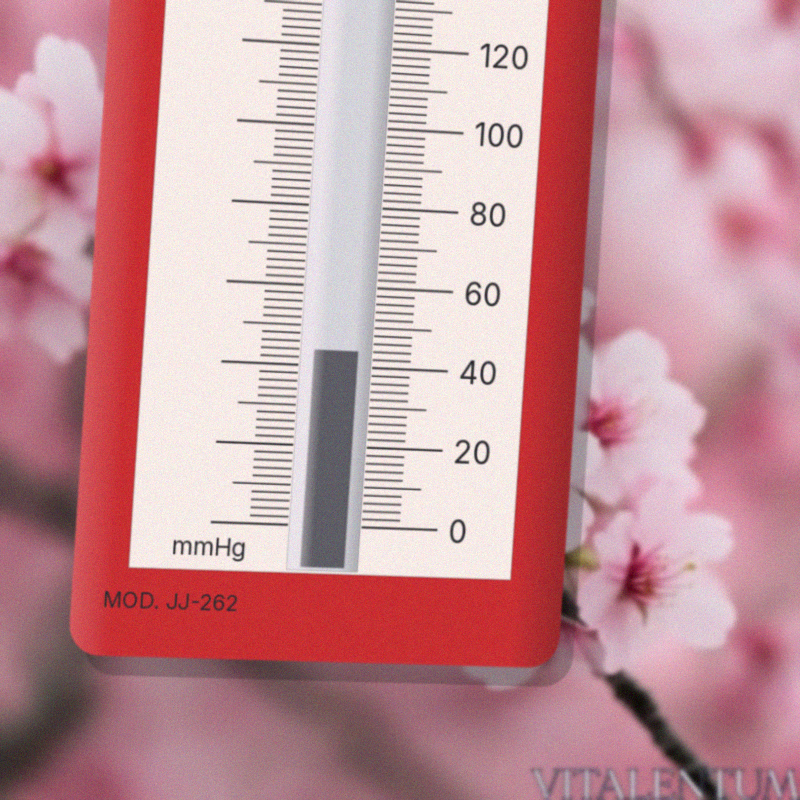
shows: value=44 unit=mmHg
